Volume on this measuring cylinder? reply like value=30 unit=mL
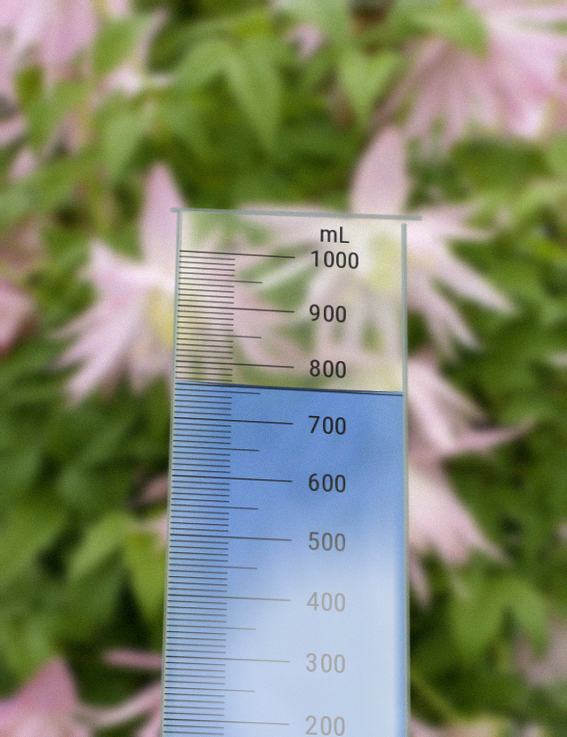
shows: value=760 unit=mL
